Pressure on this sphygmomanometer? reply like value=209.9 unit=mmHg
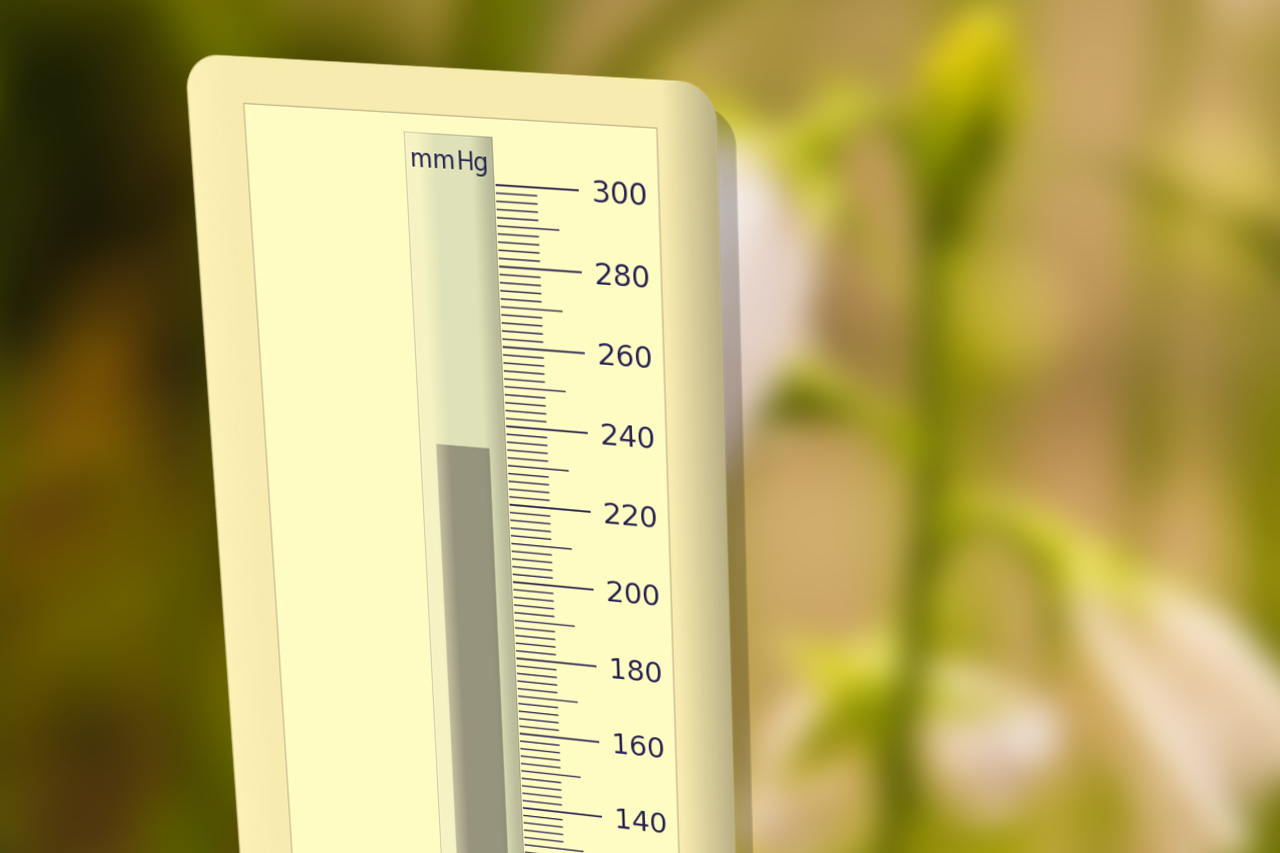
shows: value=234 unit=mmHg
